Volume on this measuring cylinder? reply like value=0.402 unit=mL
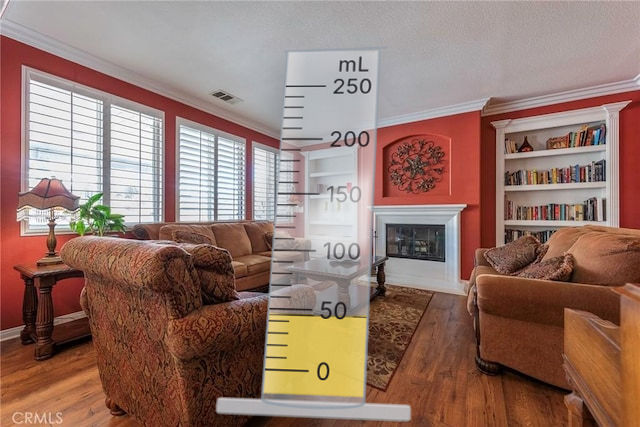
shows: value=45 unit=mL
